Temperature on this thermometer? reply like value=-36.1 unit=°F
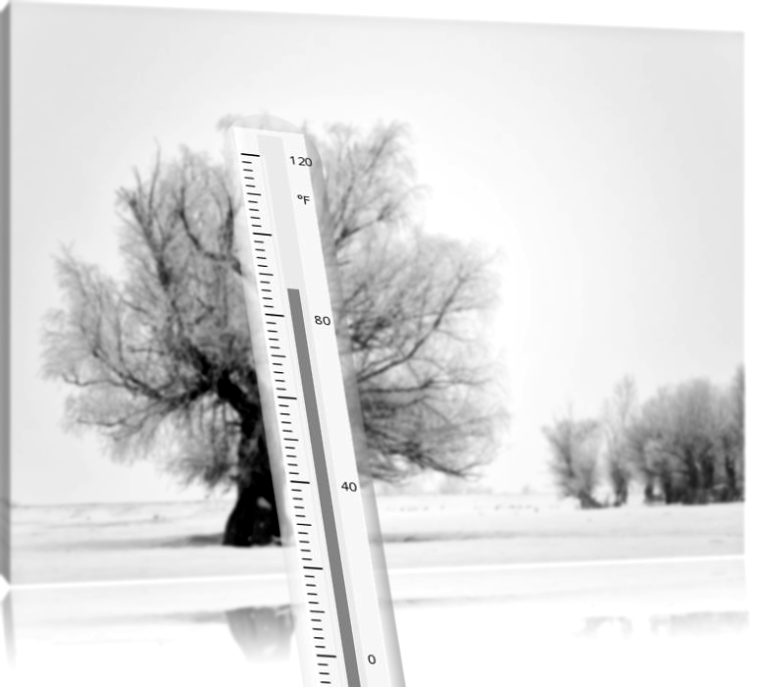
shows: value=87 unit=°F
